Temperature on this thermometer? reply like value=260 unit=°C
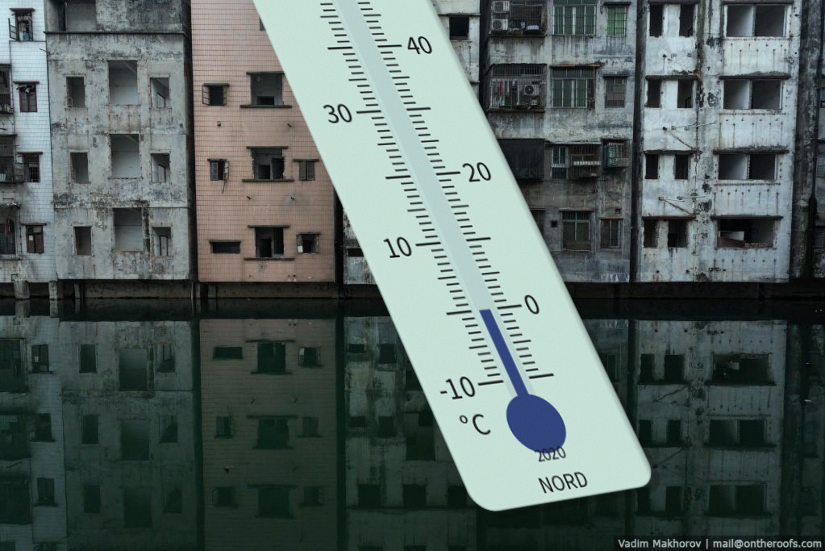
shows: value=0 unit=°C
